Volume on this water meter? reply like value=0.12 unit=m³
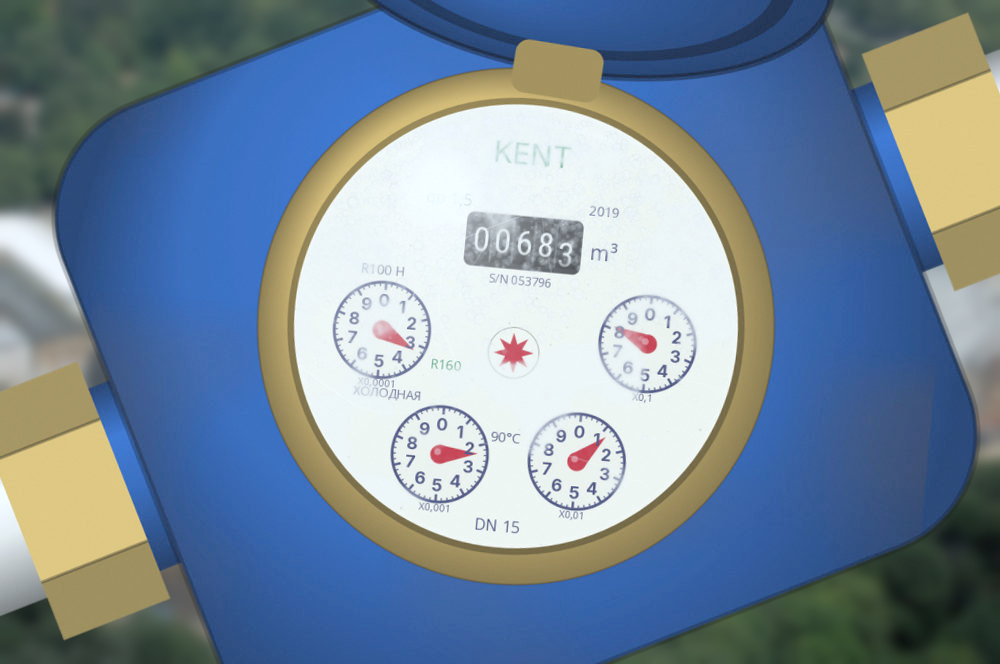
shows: value=682.8123 unit=m³
